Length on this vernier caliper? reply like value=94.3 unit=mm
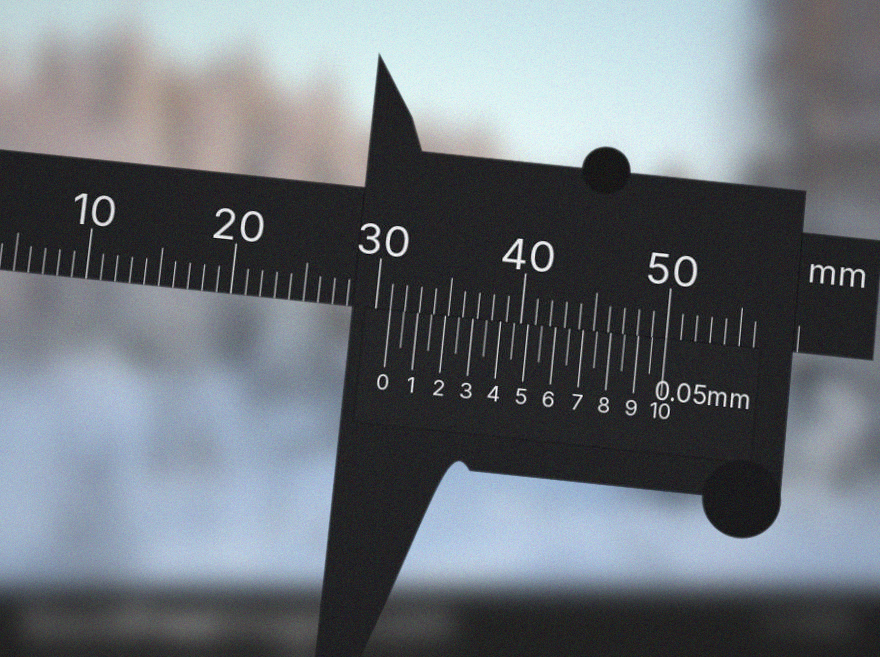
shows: value=31.0 unit=mm
